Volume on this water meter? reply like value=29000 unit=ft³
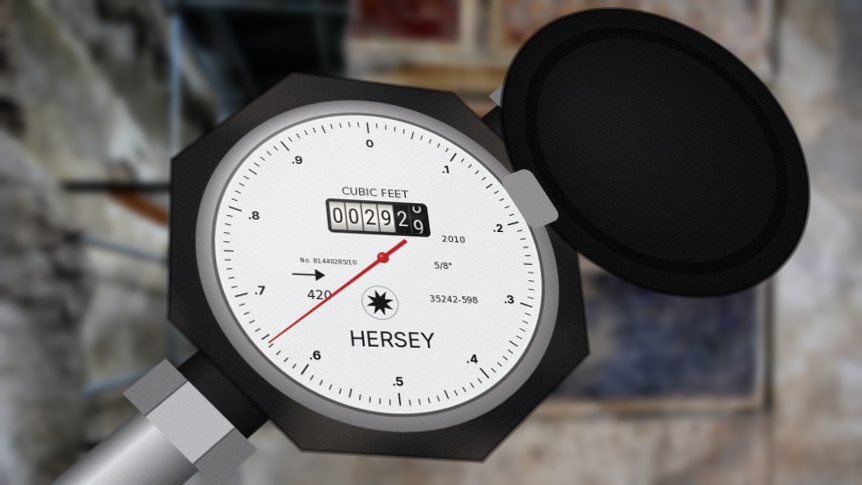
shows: value=2928.64 unit=ft³
